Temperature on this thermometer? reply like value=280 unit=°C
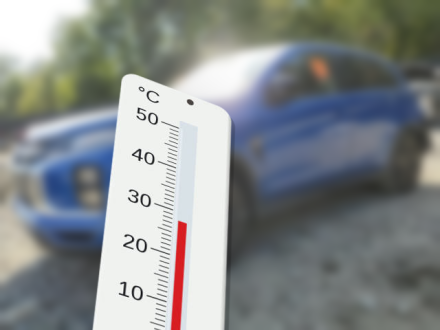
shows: value=28 unit=°C
